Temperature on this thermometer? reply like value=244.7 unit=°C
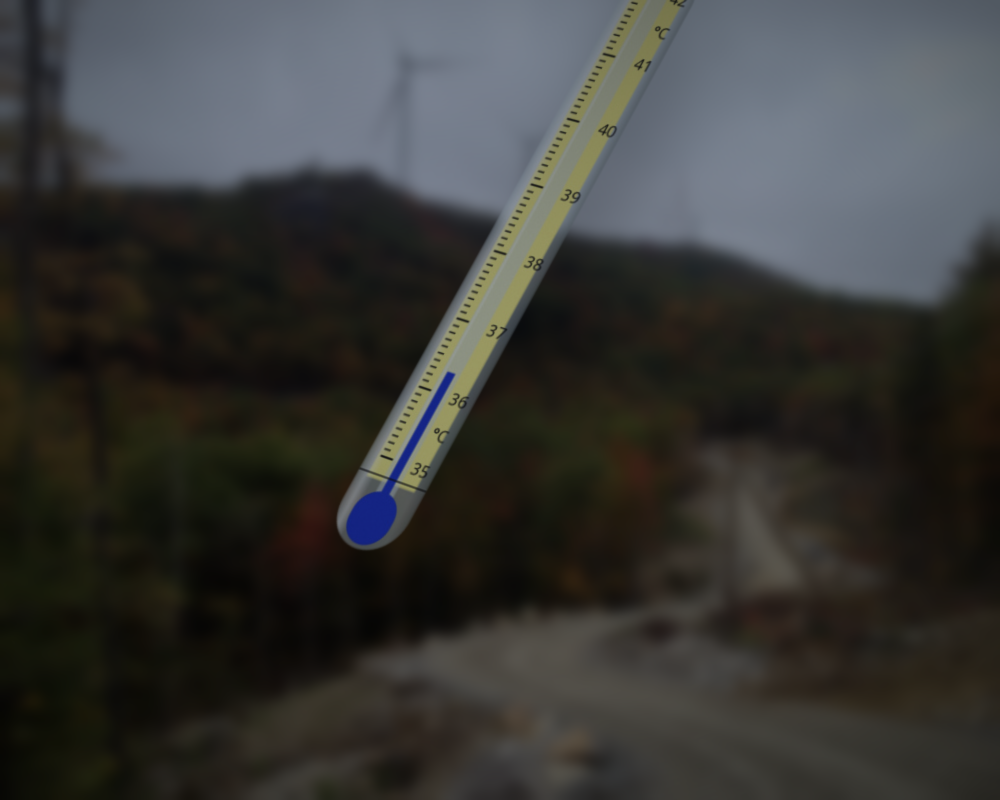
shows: value=36.3 unit=°C
